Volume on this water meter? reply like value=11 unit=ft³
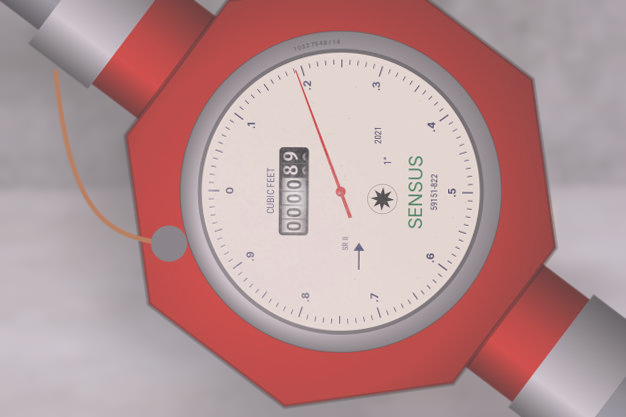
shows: value=89.19 unit=ft³
